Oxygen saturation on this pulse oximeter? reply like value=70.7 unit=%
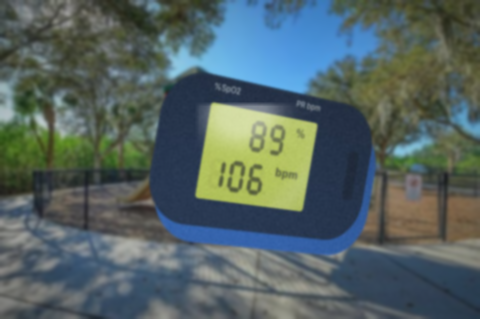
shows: value=89 unit=%
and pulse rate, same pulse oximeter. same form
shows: value=106 unit=bpm
